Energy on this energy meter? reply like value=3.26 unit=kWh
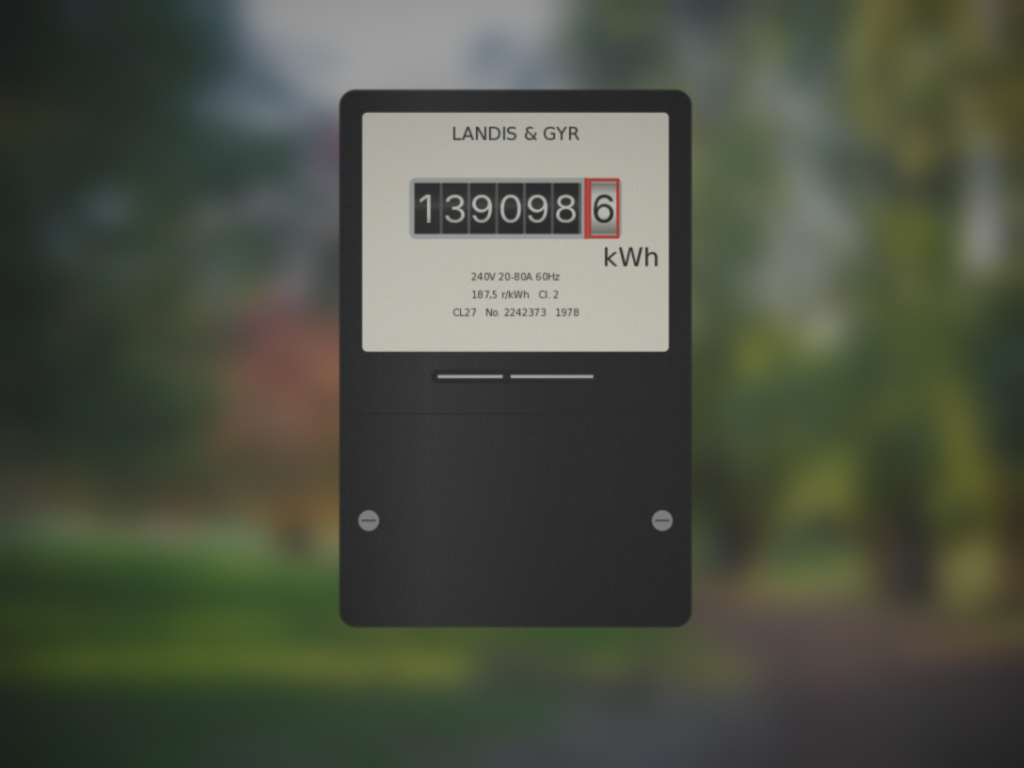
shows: value=139098.6 unit=kWh
